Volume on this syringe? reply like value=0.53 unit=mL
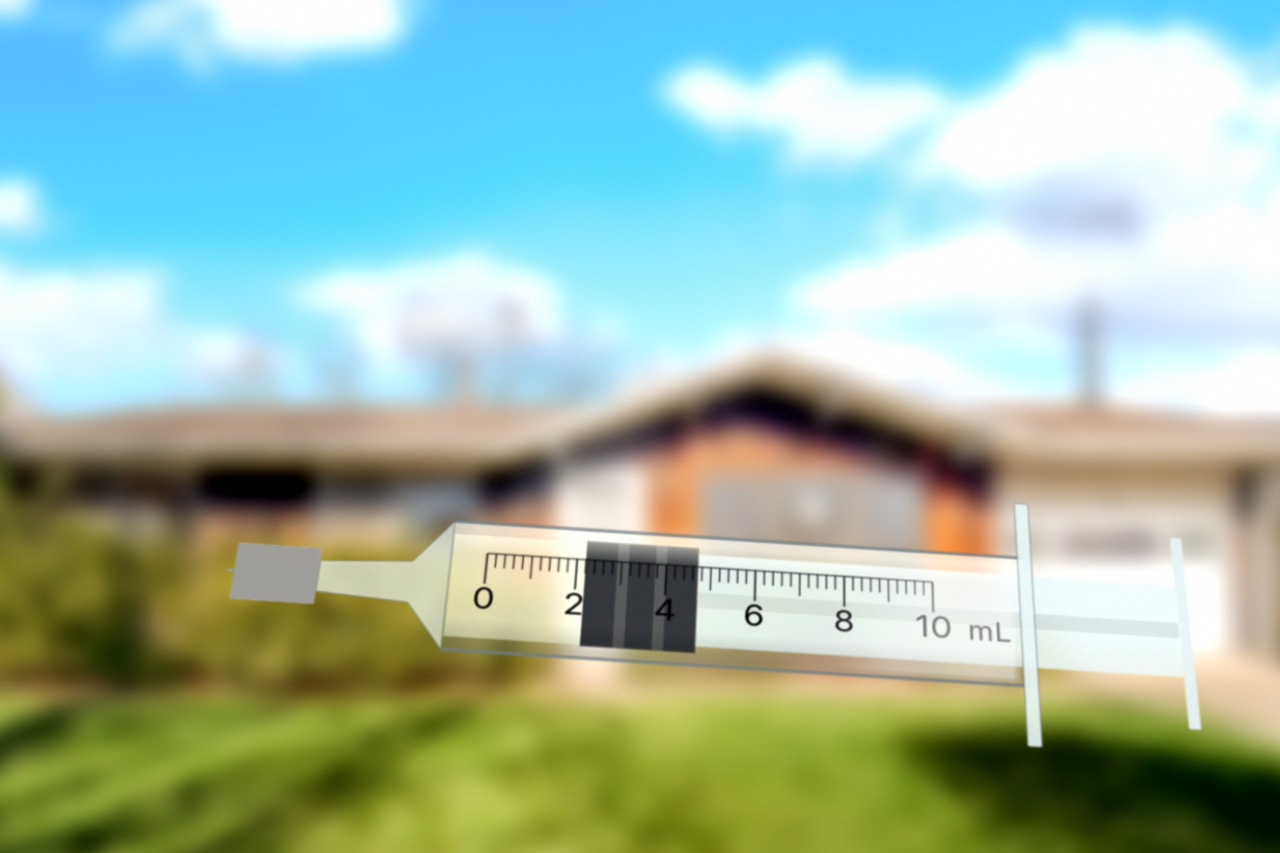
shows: value=2.2 unit=mL
